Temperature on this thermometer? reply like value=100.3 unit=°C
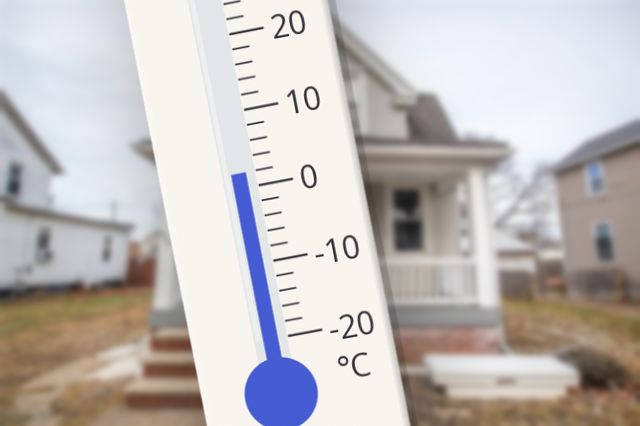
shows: value=2 unit=°C
